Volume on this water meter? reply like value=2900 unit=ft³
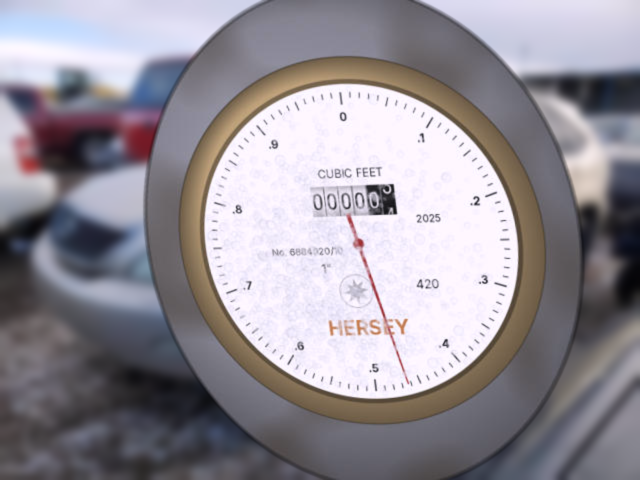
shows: value=3.46 unit=ft³
